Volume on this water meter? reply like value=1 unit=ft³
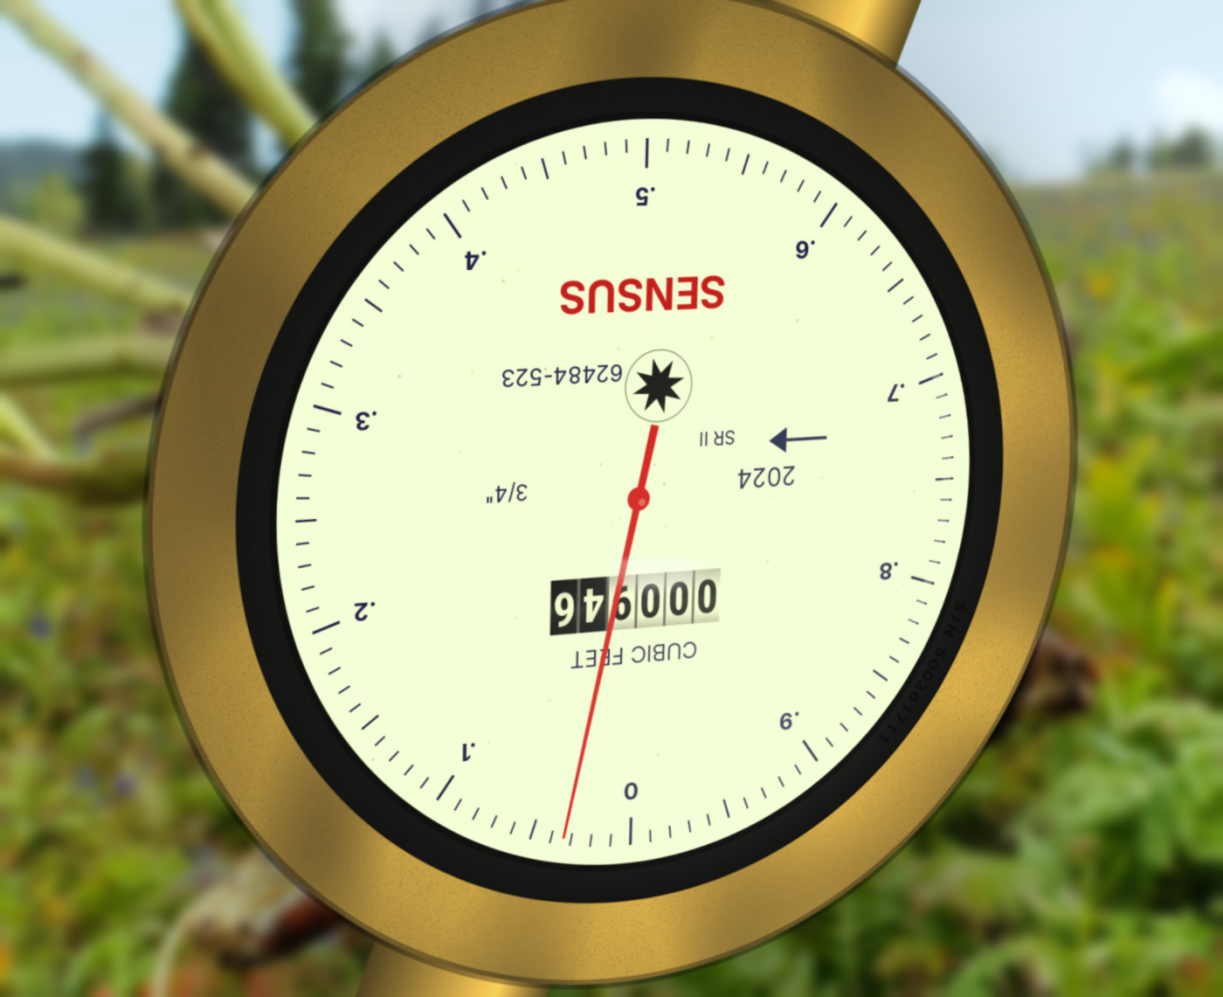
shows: value=946.03 unit=ft³
